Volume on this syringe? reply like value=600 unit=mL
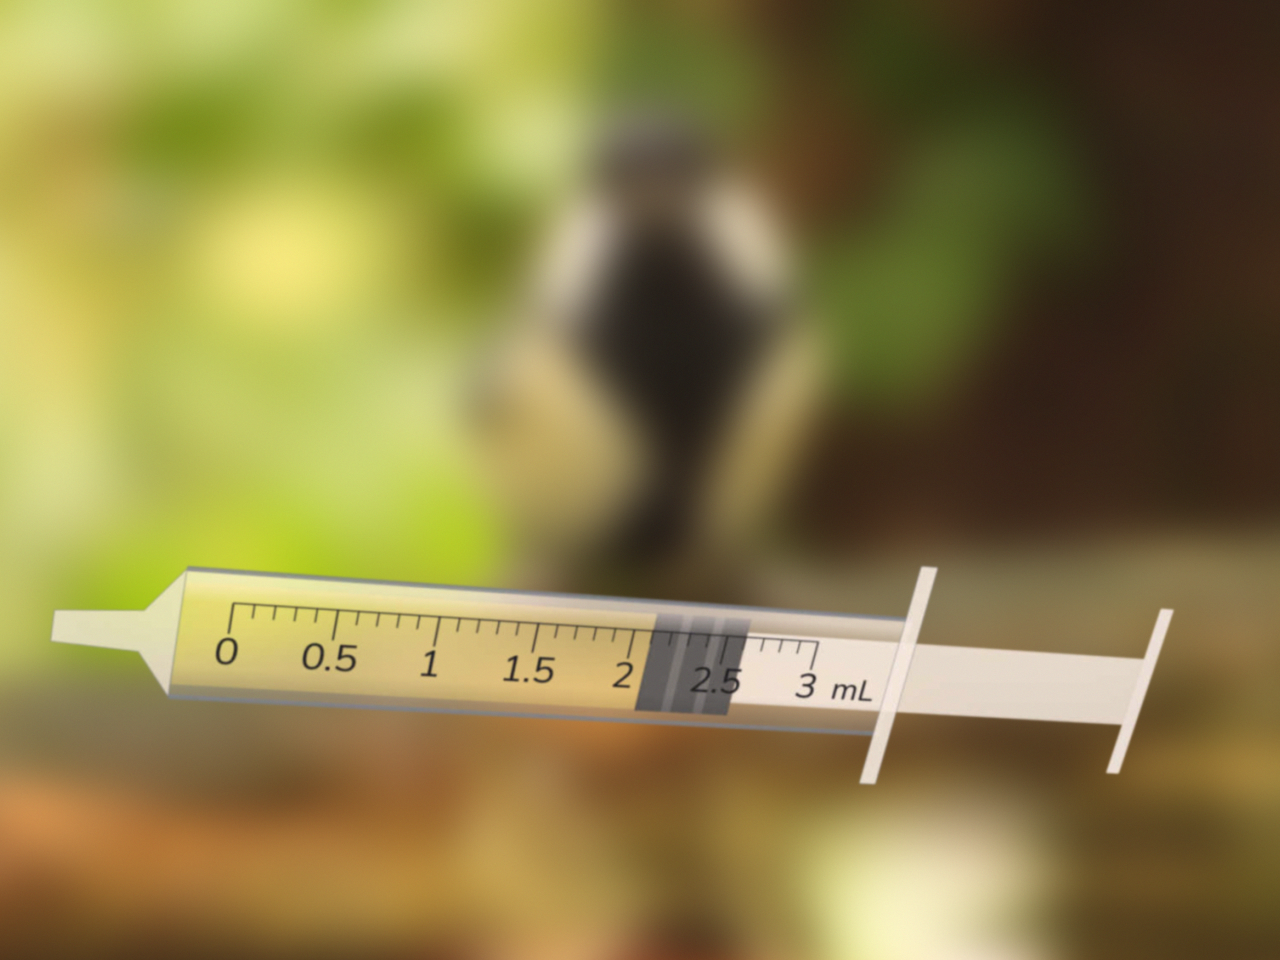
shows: value=2.1 unit=mL
